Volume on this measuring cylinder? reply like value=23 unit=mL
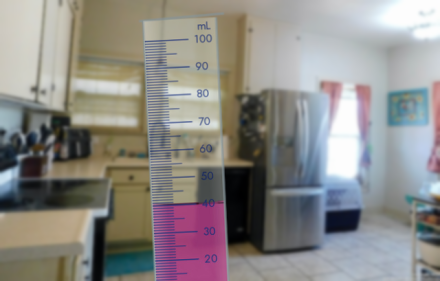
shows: value=40 unit=mL
